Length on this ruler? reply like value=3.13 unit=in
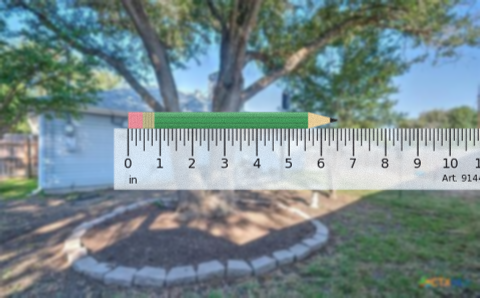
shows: value=6.5 unit=in
